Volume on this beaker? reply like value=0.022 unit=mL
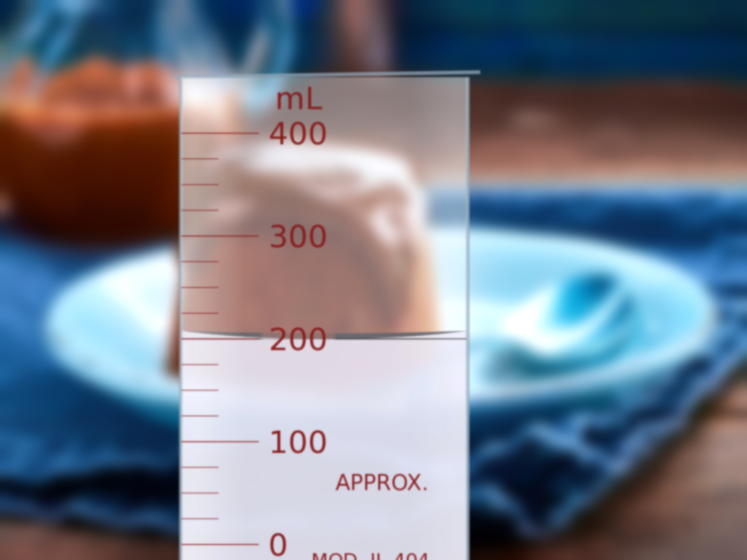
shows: value=200 unit=mL
